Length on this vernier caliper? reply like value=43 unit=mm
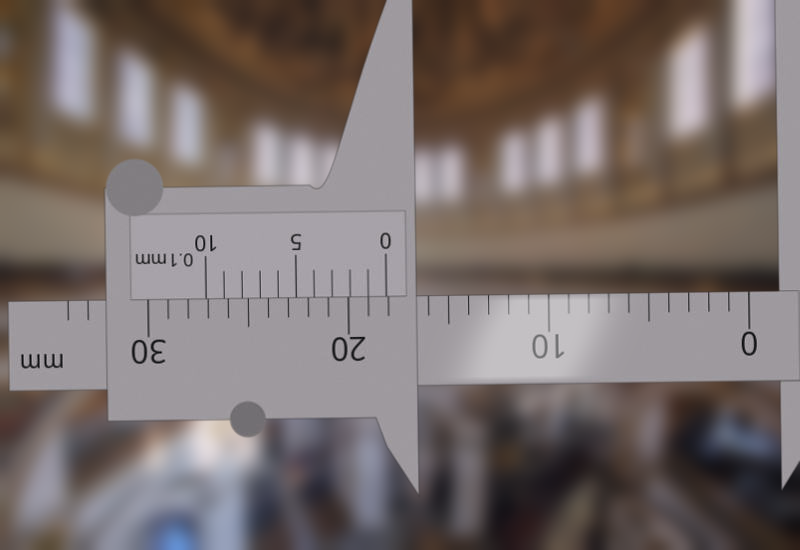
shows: value=18.1 unit=mm
